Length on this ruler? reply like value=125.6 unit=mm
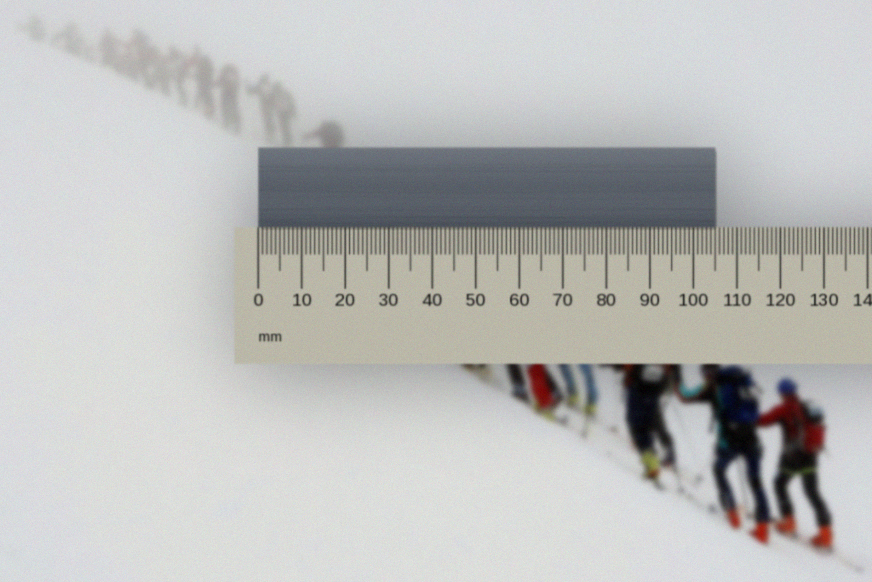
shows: value=105 unit=mm
